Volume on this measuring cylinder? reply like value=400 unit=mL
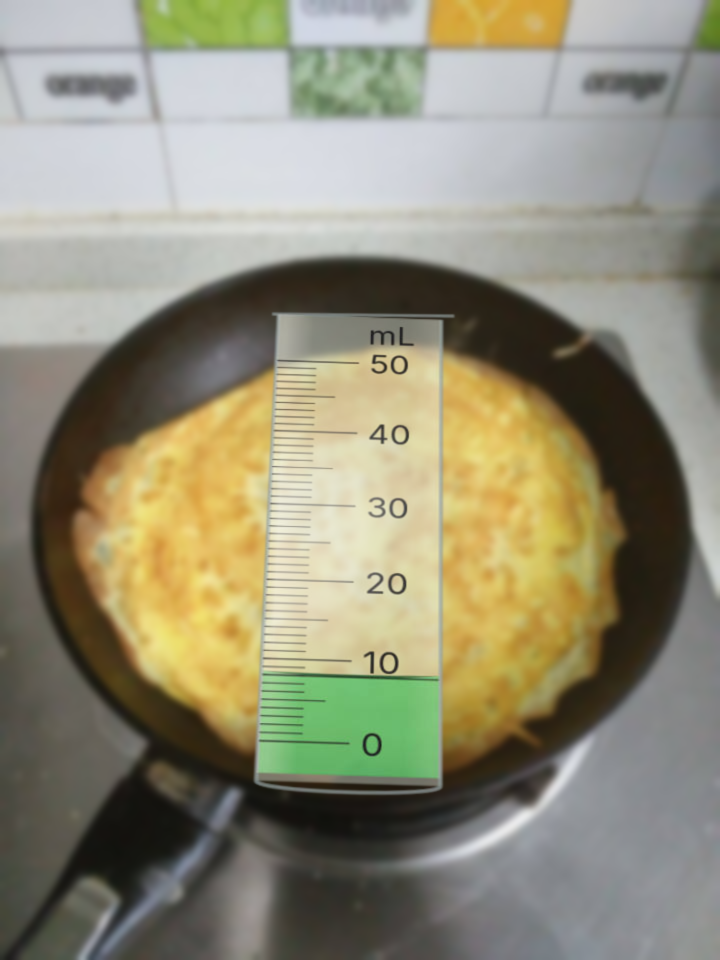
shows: value=8 unit=mL
